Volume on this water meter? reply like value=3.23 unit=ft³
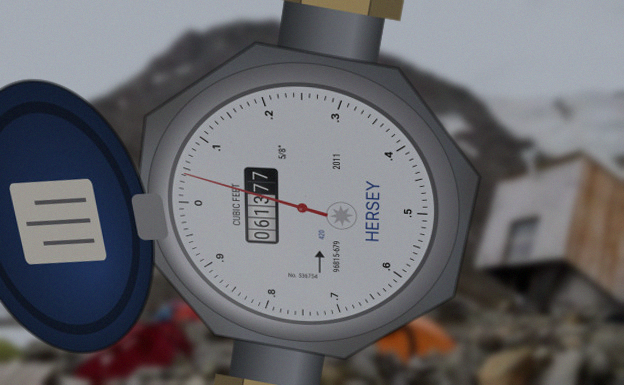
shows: value=61377.04 unit=ft³
